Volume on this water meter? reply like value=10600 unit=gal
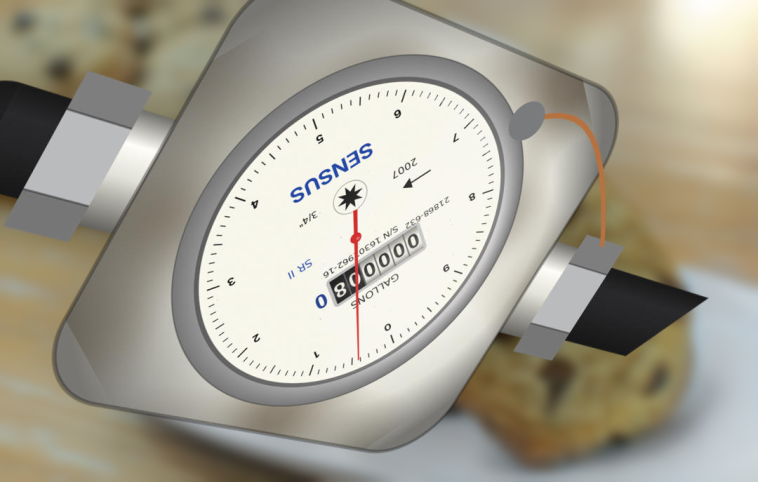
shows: value=80.4 unit=gal
